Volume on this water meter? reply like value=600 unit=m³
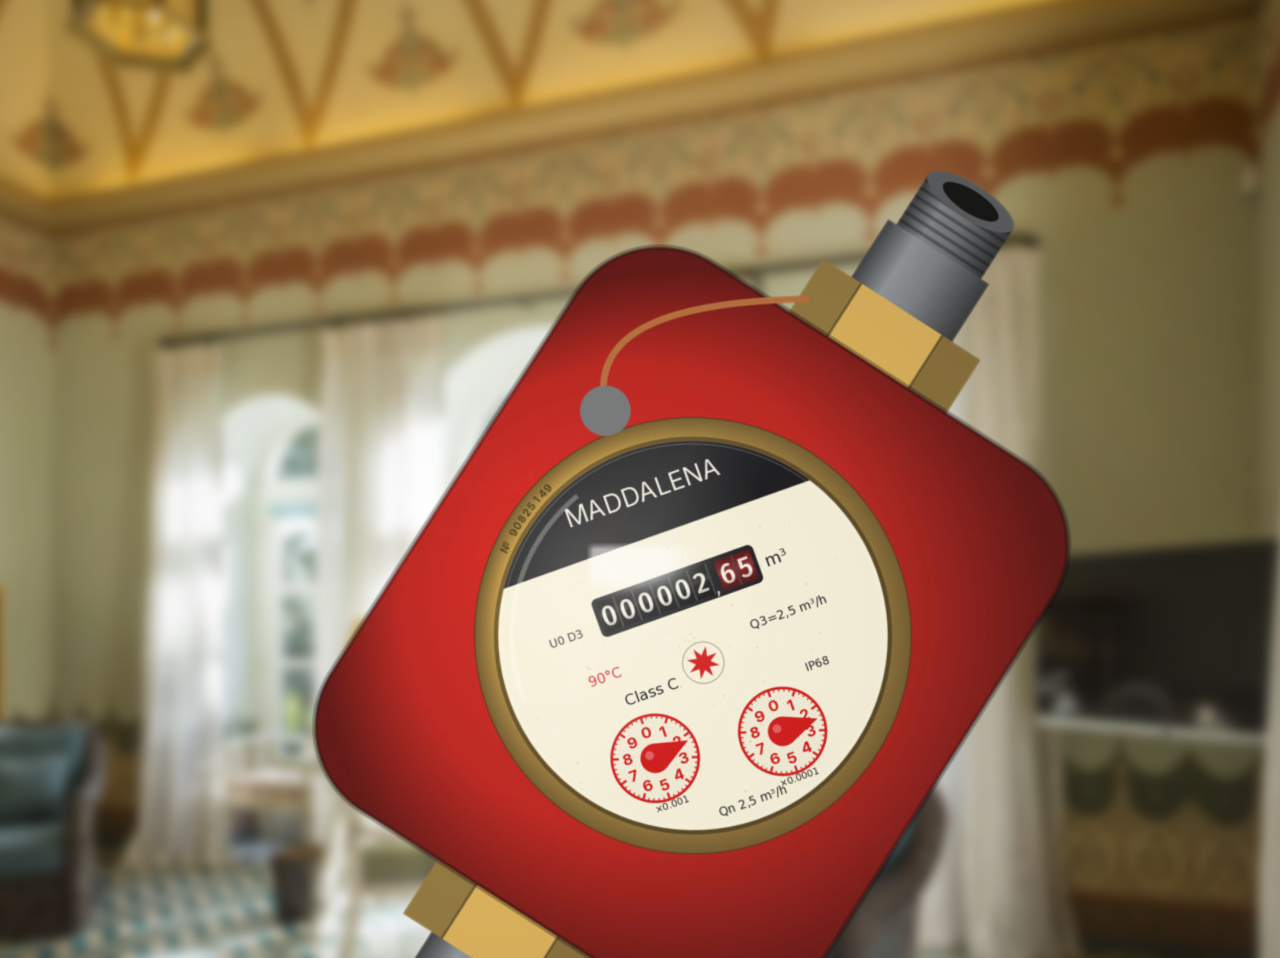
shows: value=2.6522 unit=m³
